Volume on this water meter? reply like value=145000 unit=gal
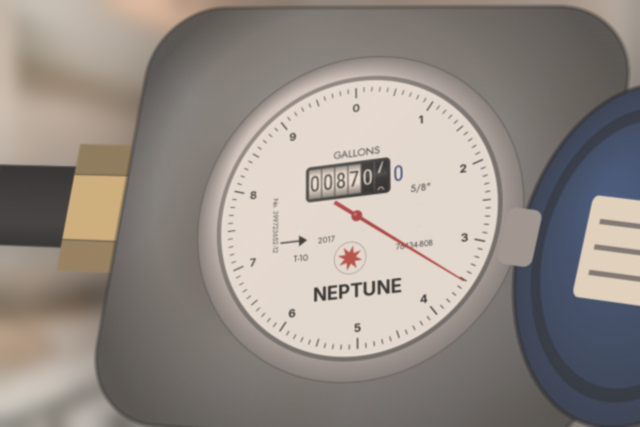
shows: value=87073.5 unit=gal
